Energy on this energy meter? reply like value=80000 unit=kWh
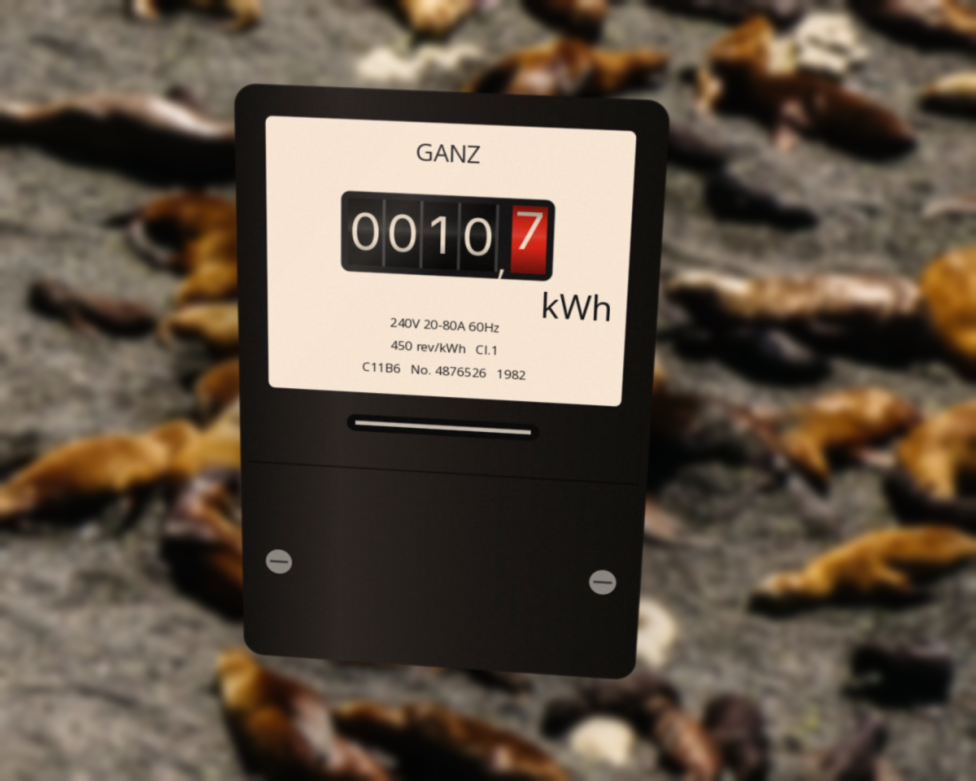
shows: value=10.7 unit=kWh
